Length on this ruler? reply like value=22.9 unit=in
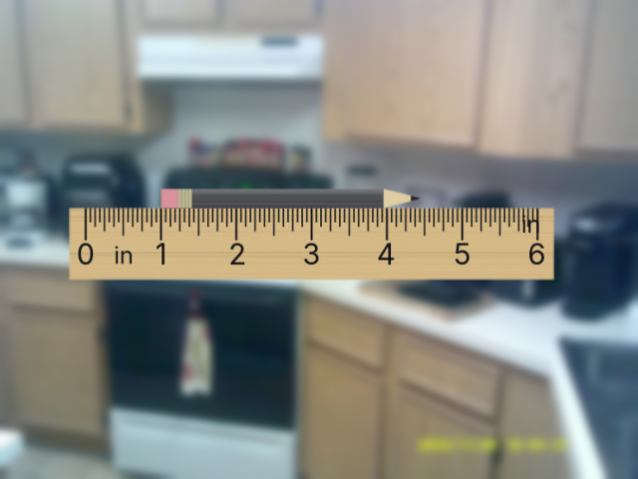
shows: value=3.4375 unit=in
